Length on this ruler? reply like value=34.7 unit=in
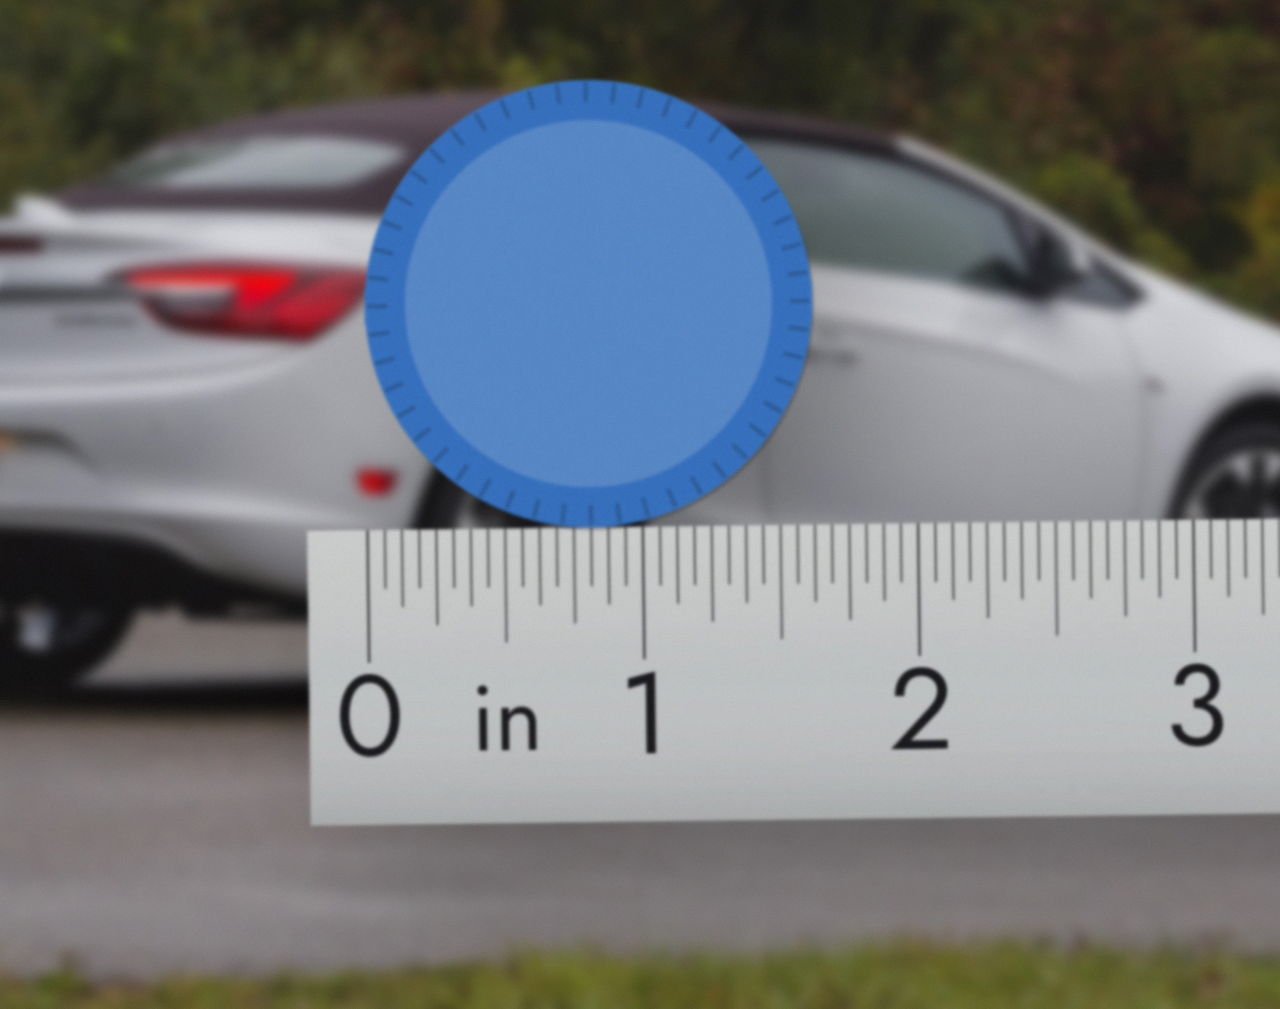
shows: value=1.625 unit=in
